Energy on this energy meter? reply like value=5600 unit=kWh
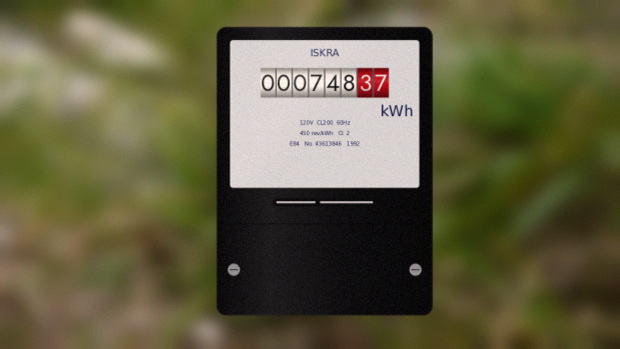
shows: value=748.37 unit=kWh
